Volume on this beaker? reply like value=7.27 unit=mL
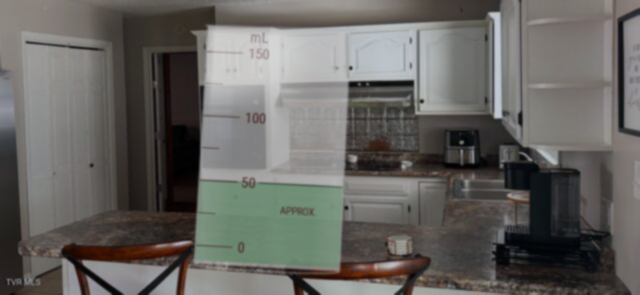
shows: value=50 unit=mL
